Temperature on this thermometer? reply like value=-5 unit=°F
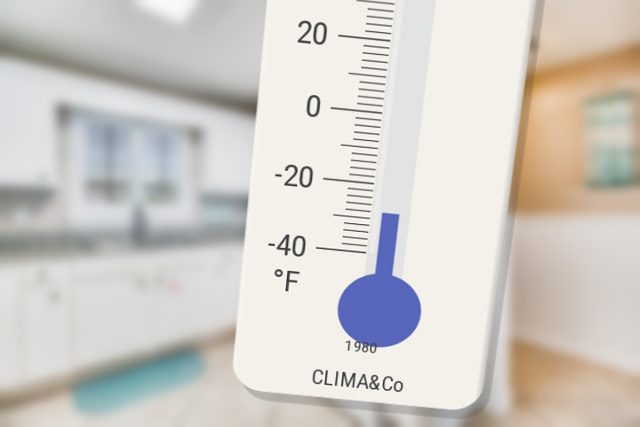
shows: value=-28 unit=°F
